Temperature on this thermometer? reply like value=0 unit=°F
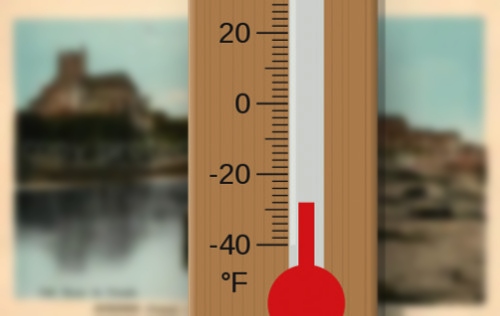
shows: value=-28 unit=°F
